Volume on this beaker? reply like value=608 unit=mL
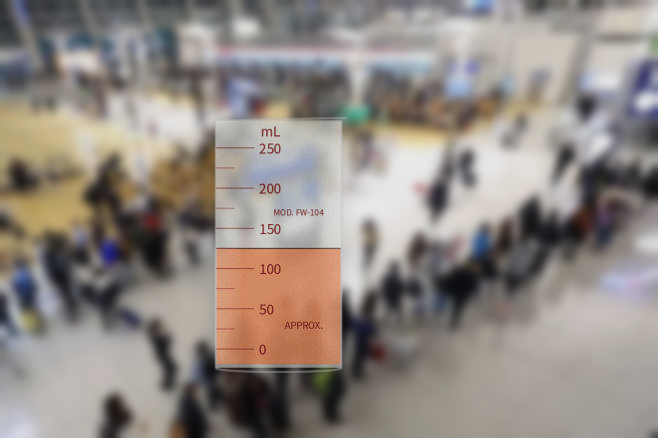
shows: value=125 unit=mL
